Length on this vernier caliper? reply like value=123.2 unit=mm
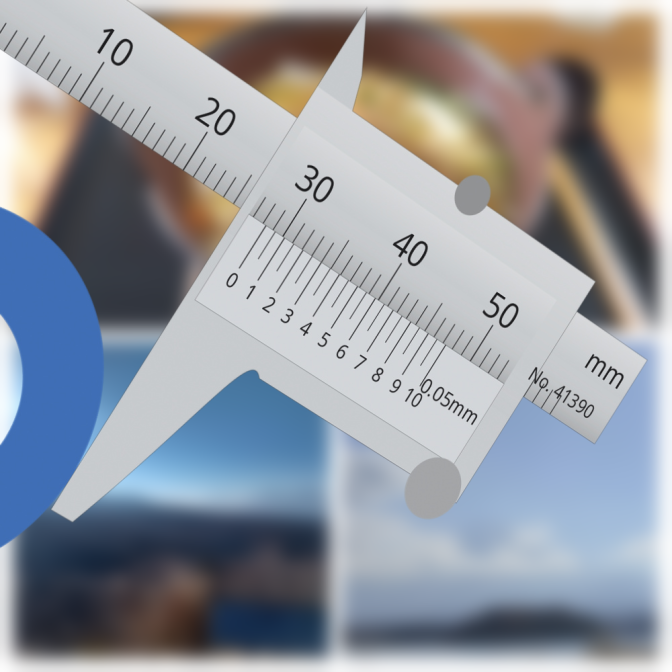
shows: value=28.3 unit=mm
